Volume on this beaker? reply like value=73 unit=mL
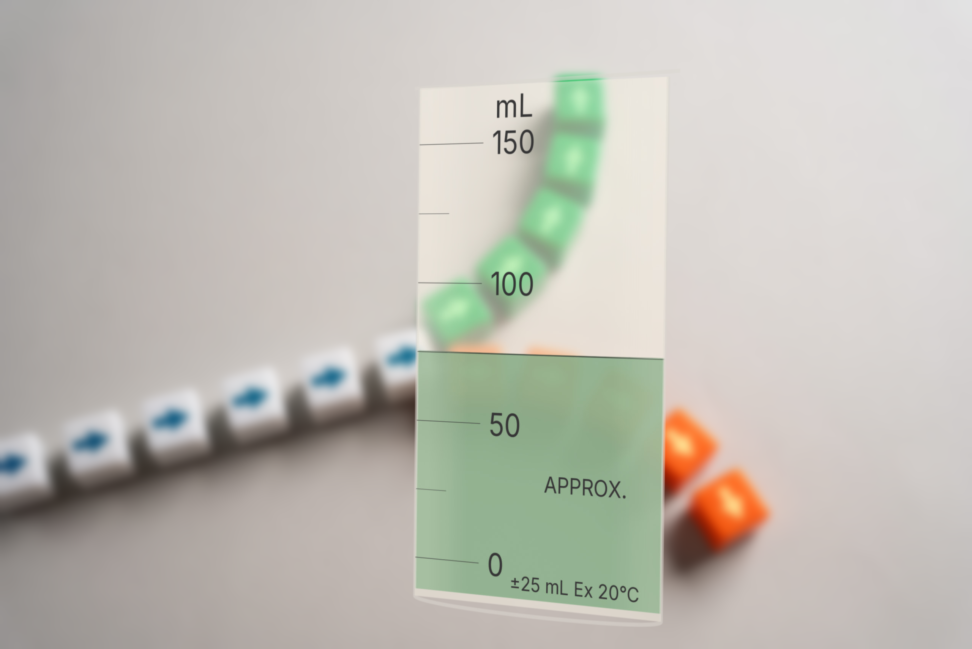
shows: value=75 unit=mL
